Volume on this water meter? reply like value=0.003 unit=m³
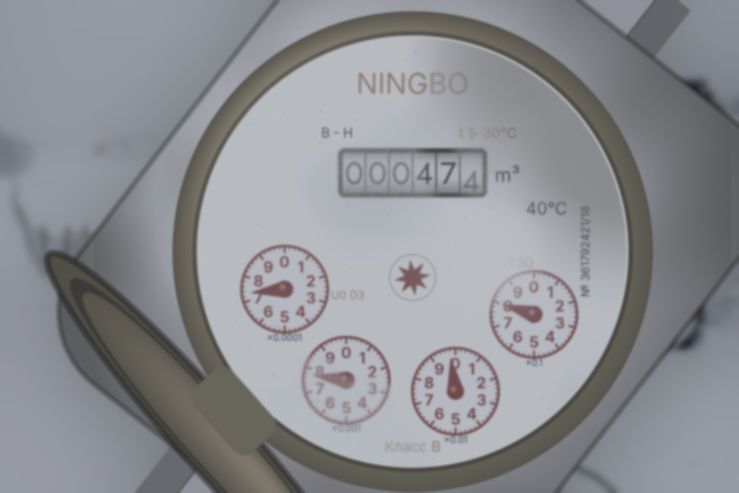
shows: value=473.7977 unit=m³
